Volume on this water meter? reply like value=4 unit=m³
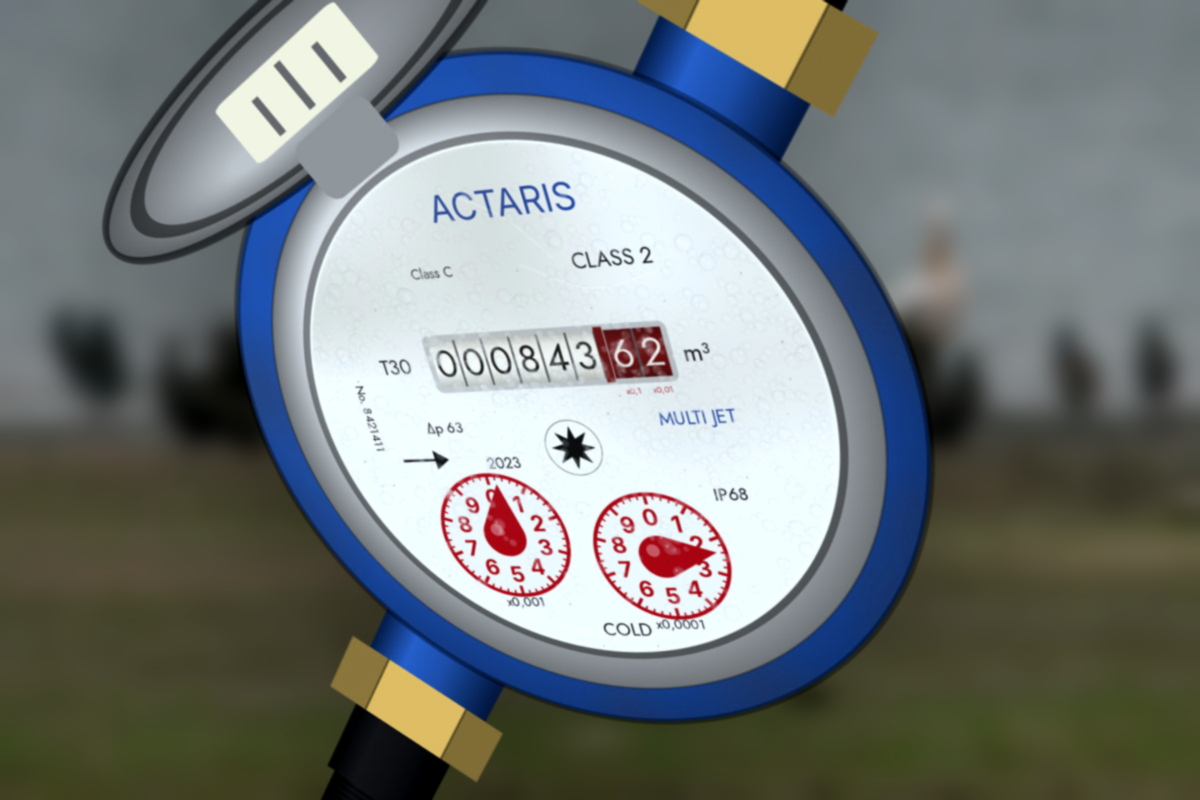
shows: value=843.6202 unit=m³
